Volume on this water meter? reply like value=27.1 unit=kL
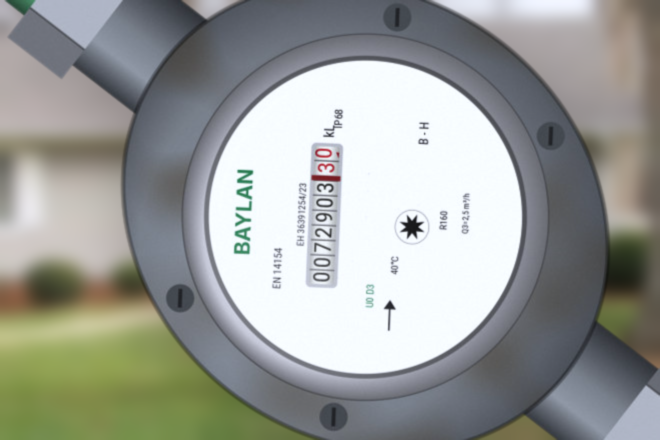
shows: value=72903.30 unit=kL
